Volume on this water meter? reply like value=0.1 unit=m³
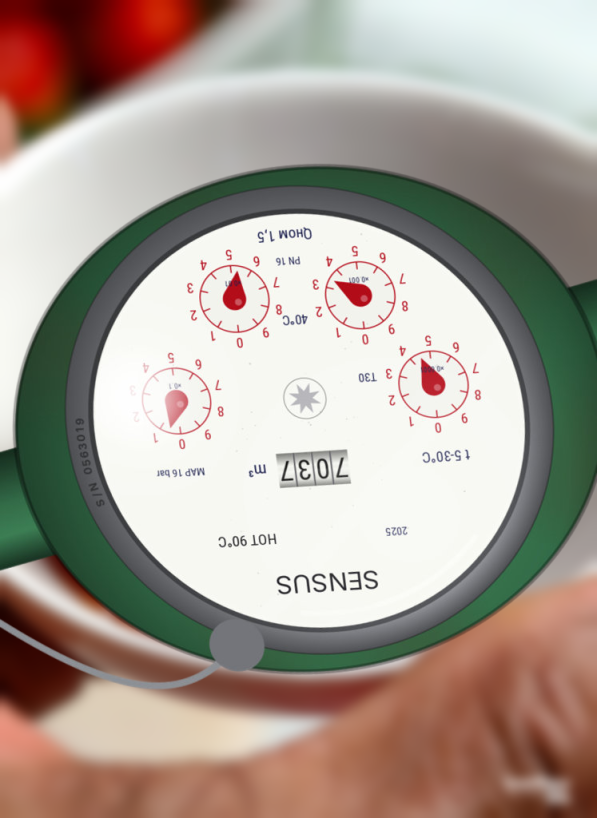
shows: value=7037.0534 unit=m³
